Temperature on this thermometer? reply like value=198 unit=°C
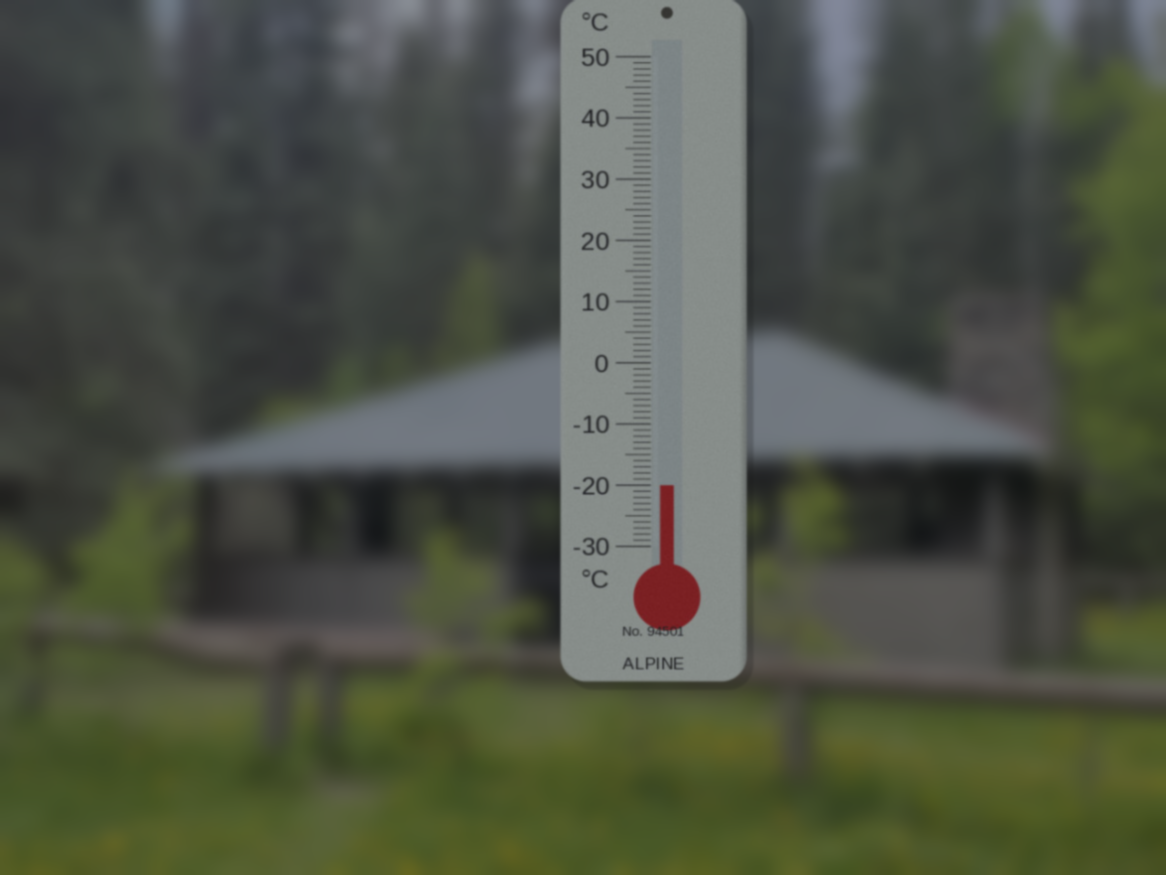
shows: value=-20 unit=°C
